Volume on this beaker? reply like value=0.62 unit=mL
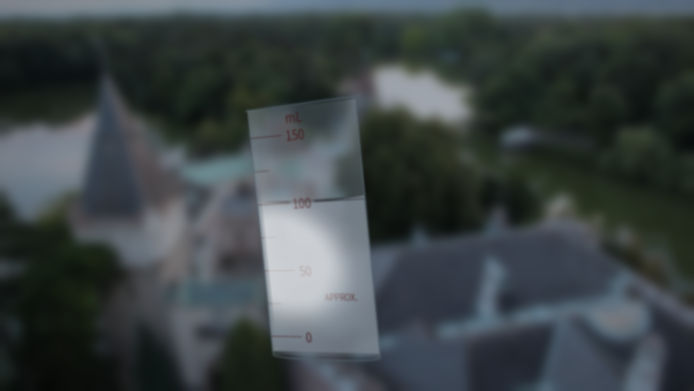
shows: value=100 unit=mL
